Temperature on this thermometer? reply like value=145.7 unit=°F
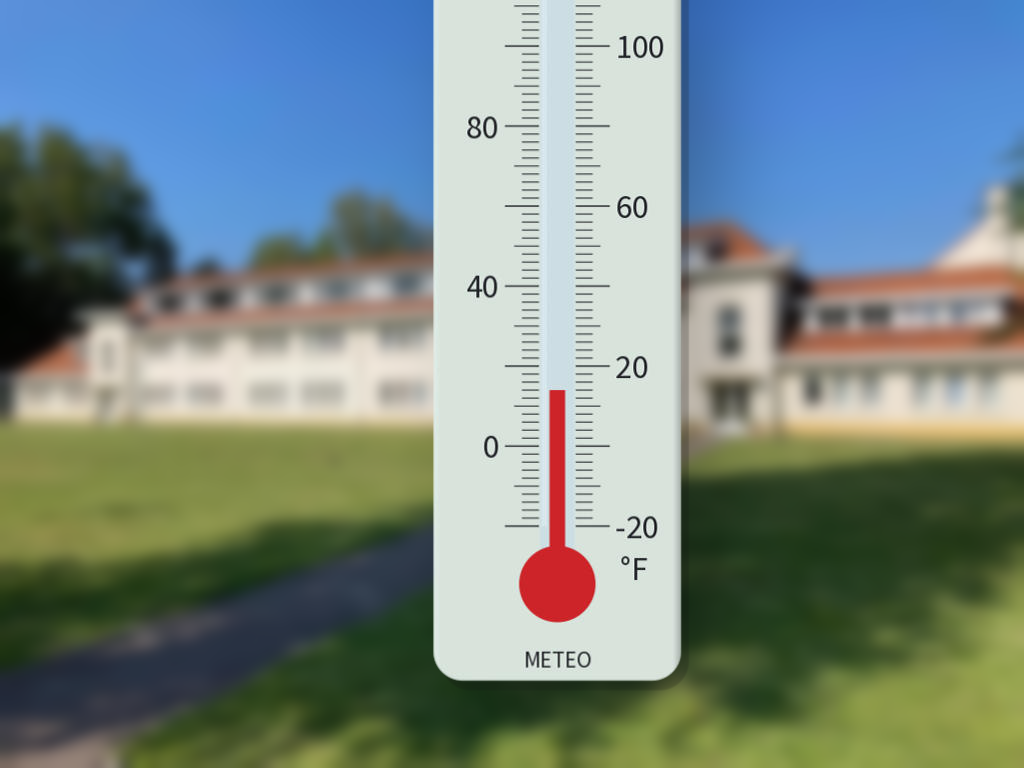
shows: value=14 unit=°F
